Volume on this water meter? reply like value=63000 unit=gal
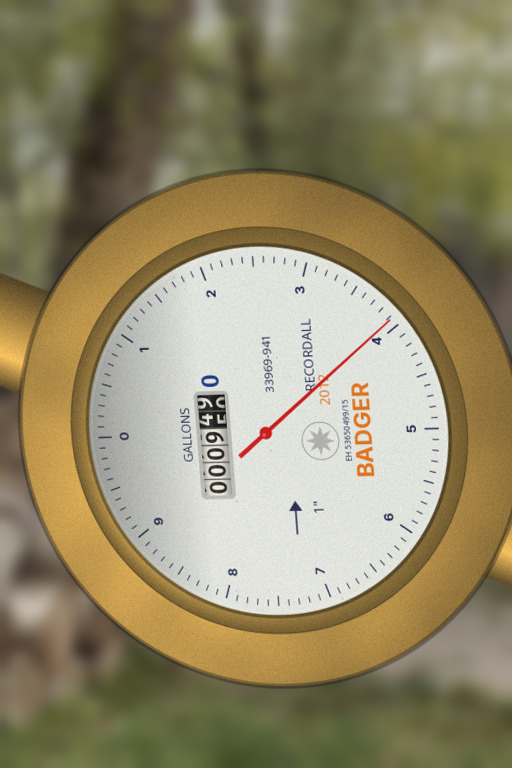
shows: value=9493.9 unit=gal
